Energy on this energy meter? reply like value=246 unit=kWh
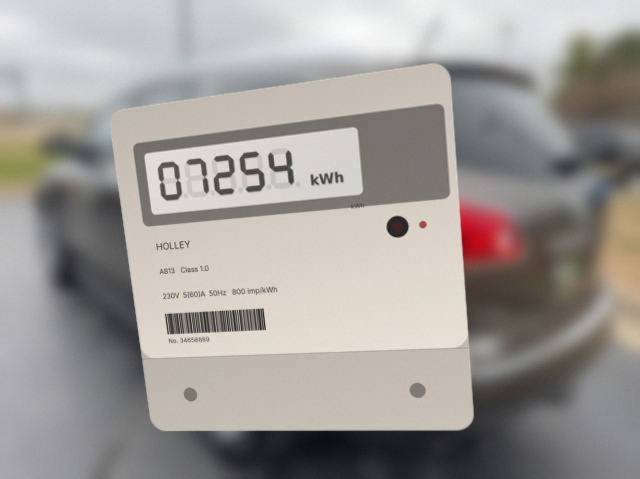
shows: value=7254 unit=kWh
